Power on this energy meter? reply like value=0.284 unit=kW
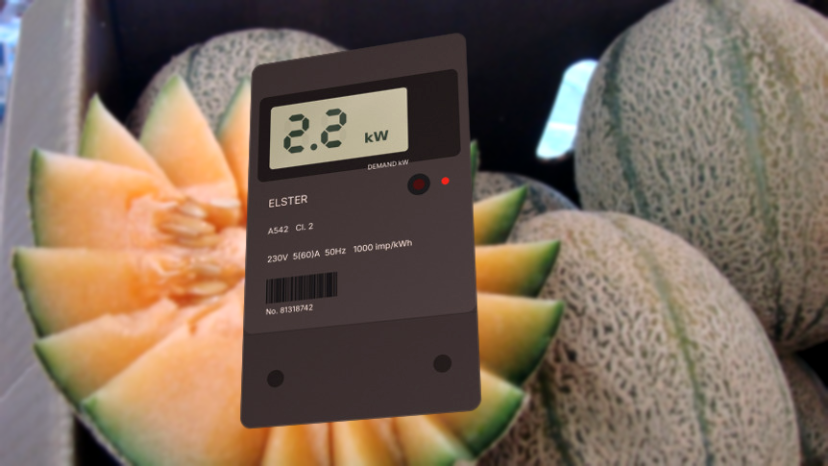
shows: value=2.2 unit=kW
